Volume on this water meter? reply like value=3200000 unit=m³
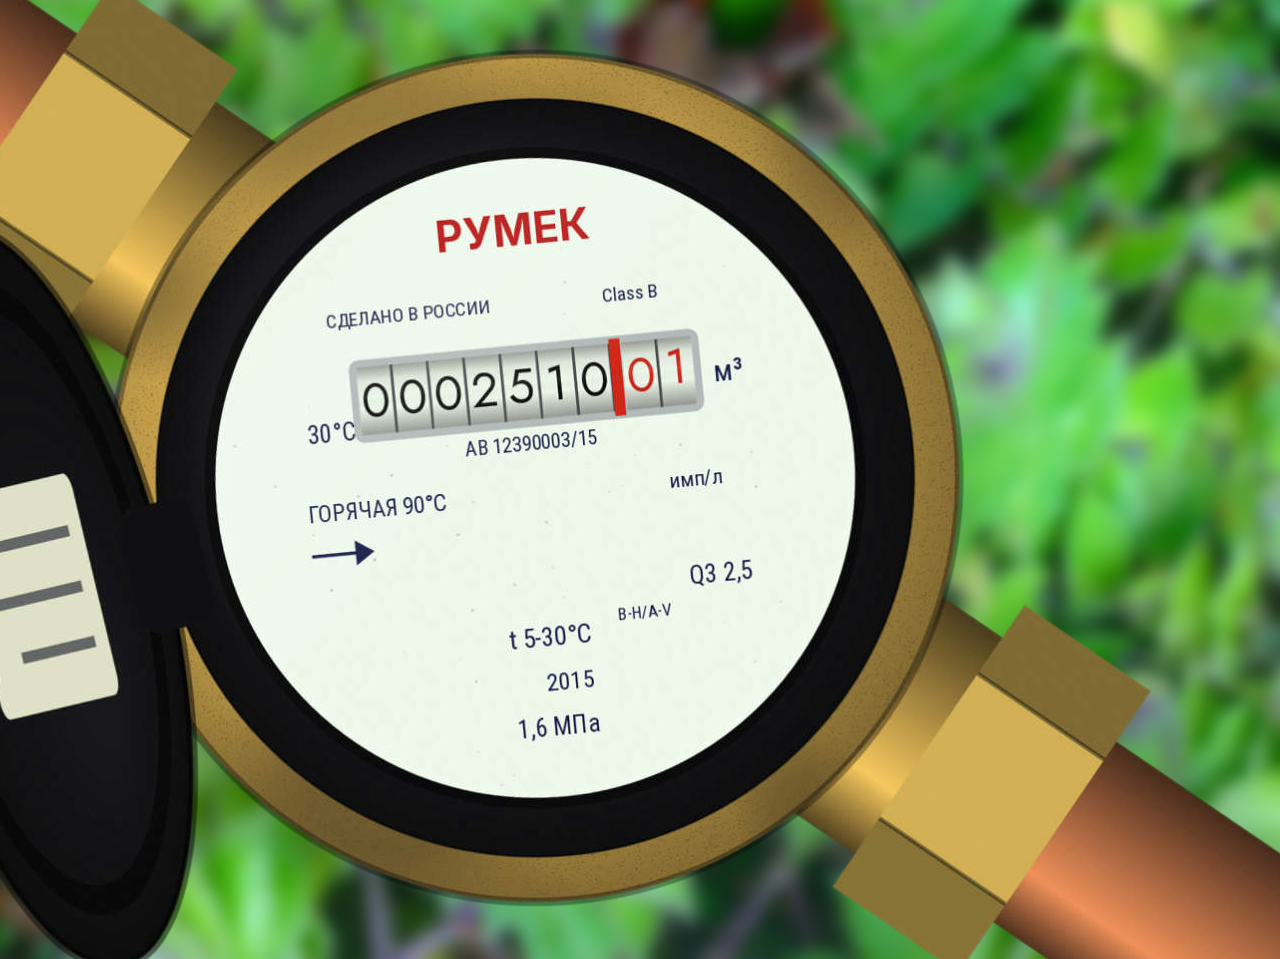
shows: value=2510.01 unit=m³
